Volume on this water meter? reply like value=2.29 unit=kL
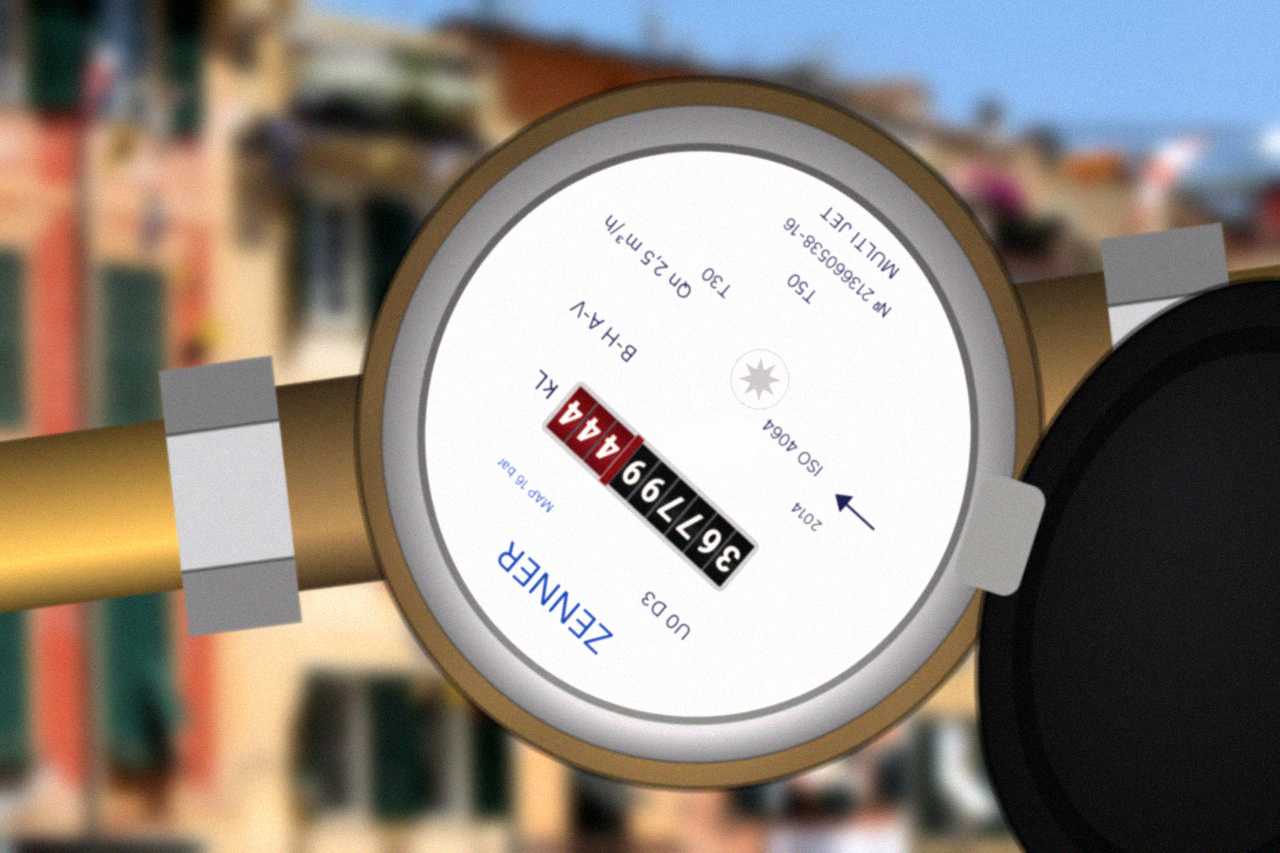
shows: value=367799.444 unit=kL
